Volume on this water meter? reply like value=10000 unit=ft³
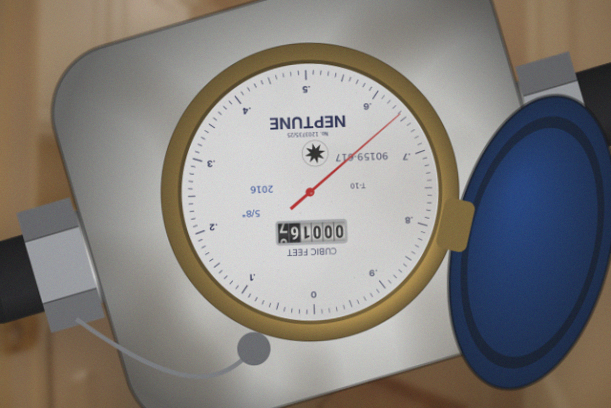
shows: value=166.64 unit=ft³
